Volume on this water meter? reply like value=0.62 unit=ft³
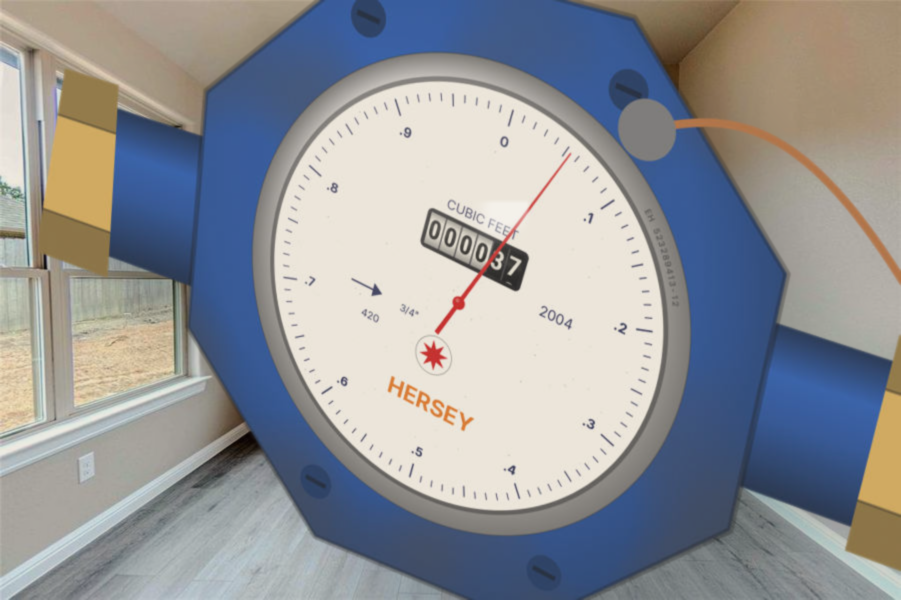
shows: value=37.05 unit=ft³
